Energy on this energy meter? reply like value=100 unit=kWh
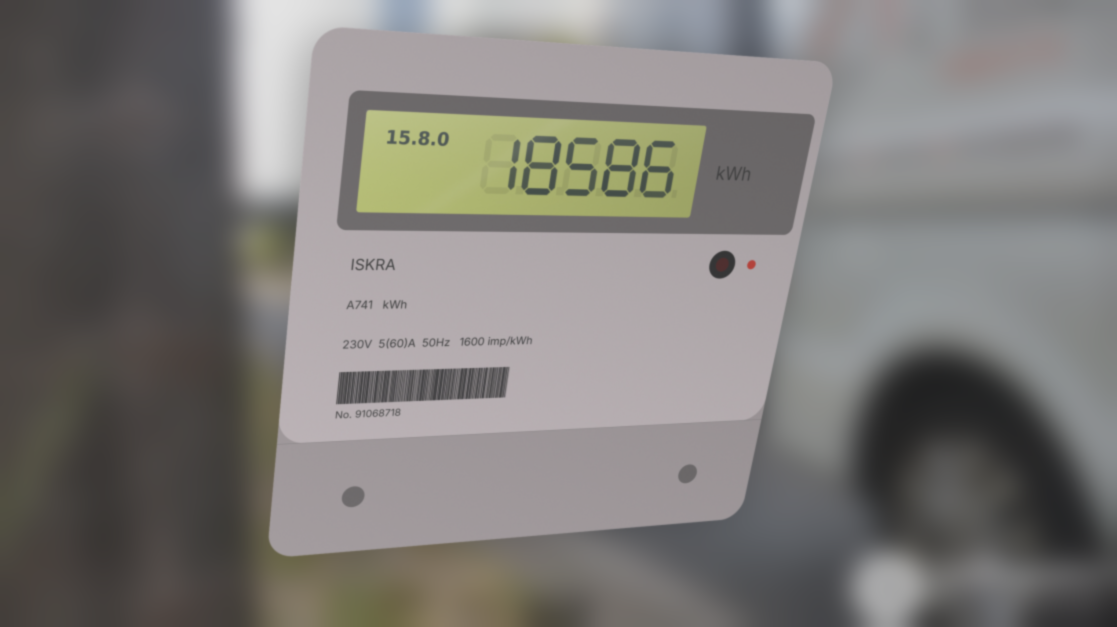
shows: value=18586 unit=kWh
